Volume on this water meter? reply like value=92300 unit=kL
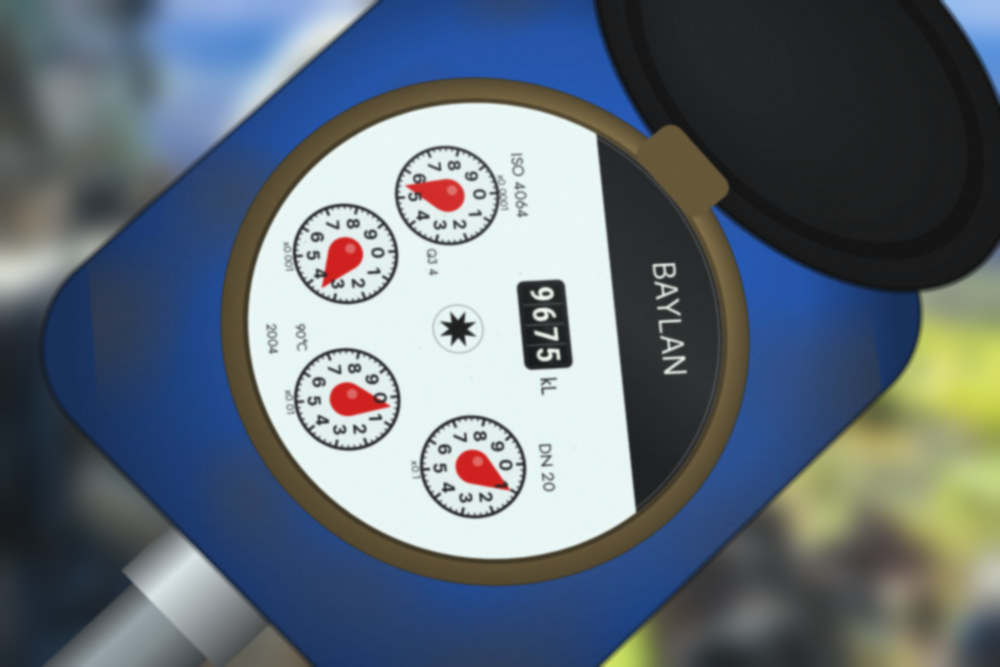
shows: value=9675.1035 unit=kL
